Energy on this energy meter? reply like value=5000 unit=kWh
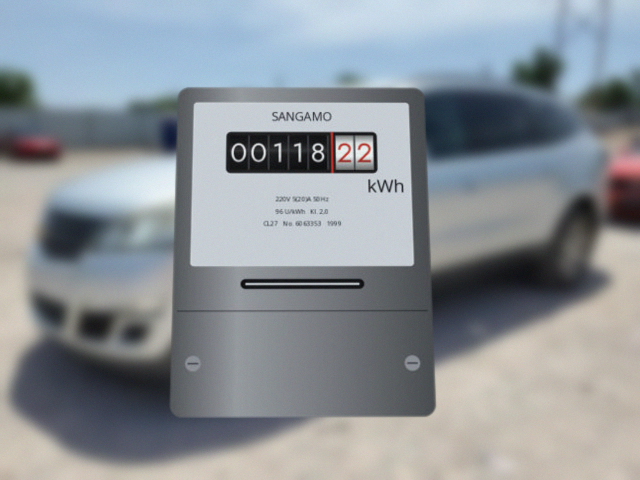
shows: value=118.22 unit=kWh
